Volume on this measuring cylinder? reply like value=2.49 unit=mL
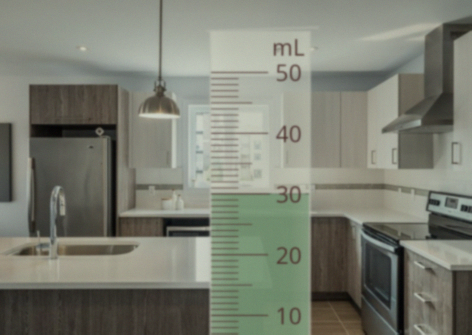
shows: value=30 unit=mL
